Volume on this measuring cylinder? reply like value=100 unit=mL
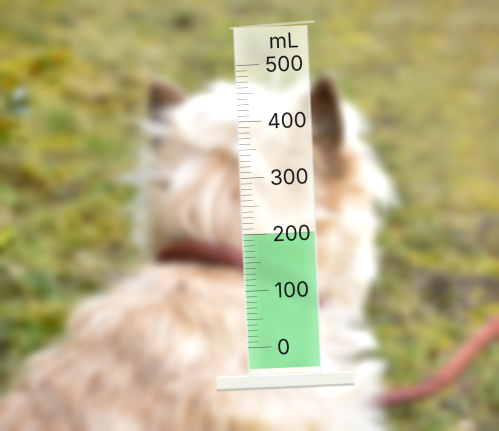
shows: value=200 unit=mL
